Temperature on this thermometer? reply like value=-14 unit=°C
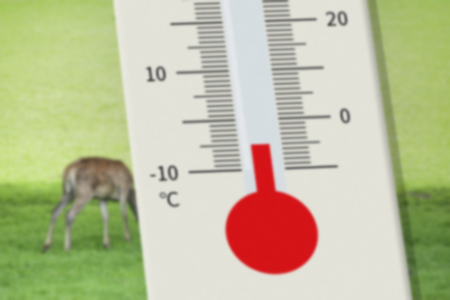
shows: value=-5 unit=°C
